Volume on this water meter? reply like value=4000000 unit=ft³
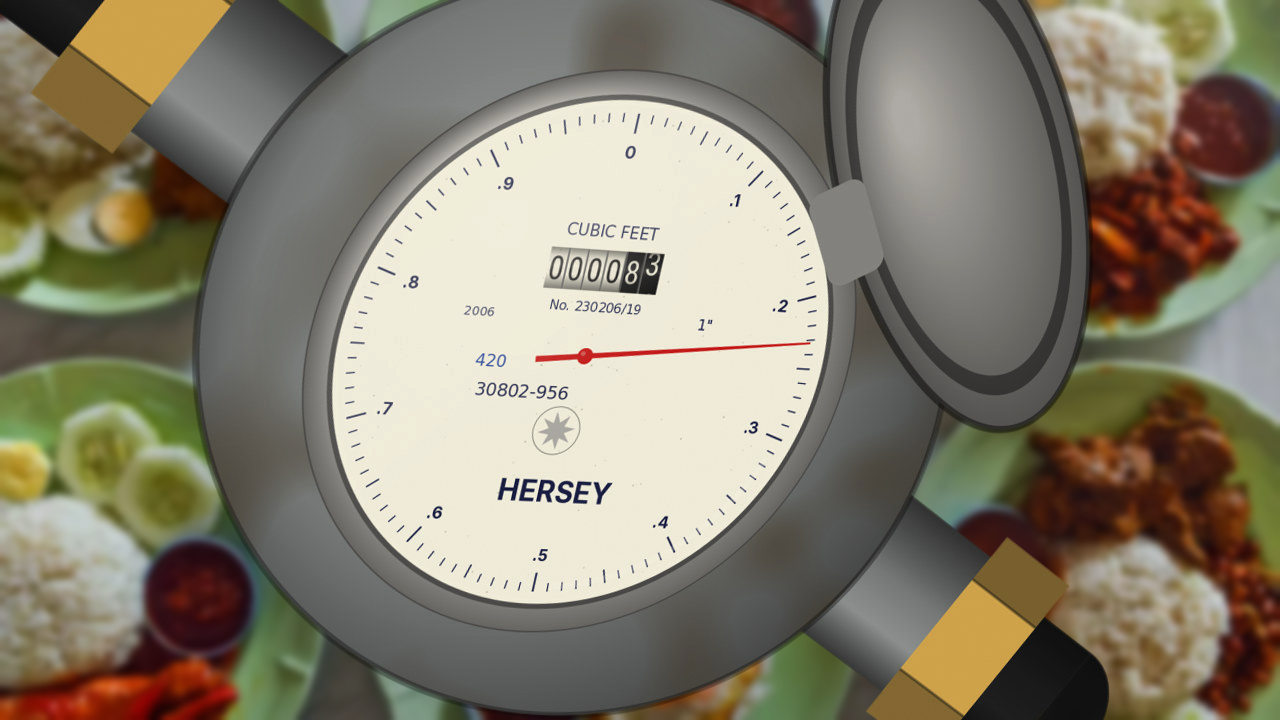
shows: value=83.23 unit=ft³
